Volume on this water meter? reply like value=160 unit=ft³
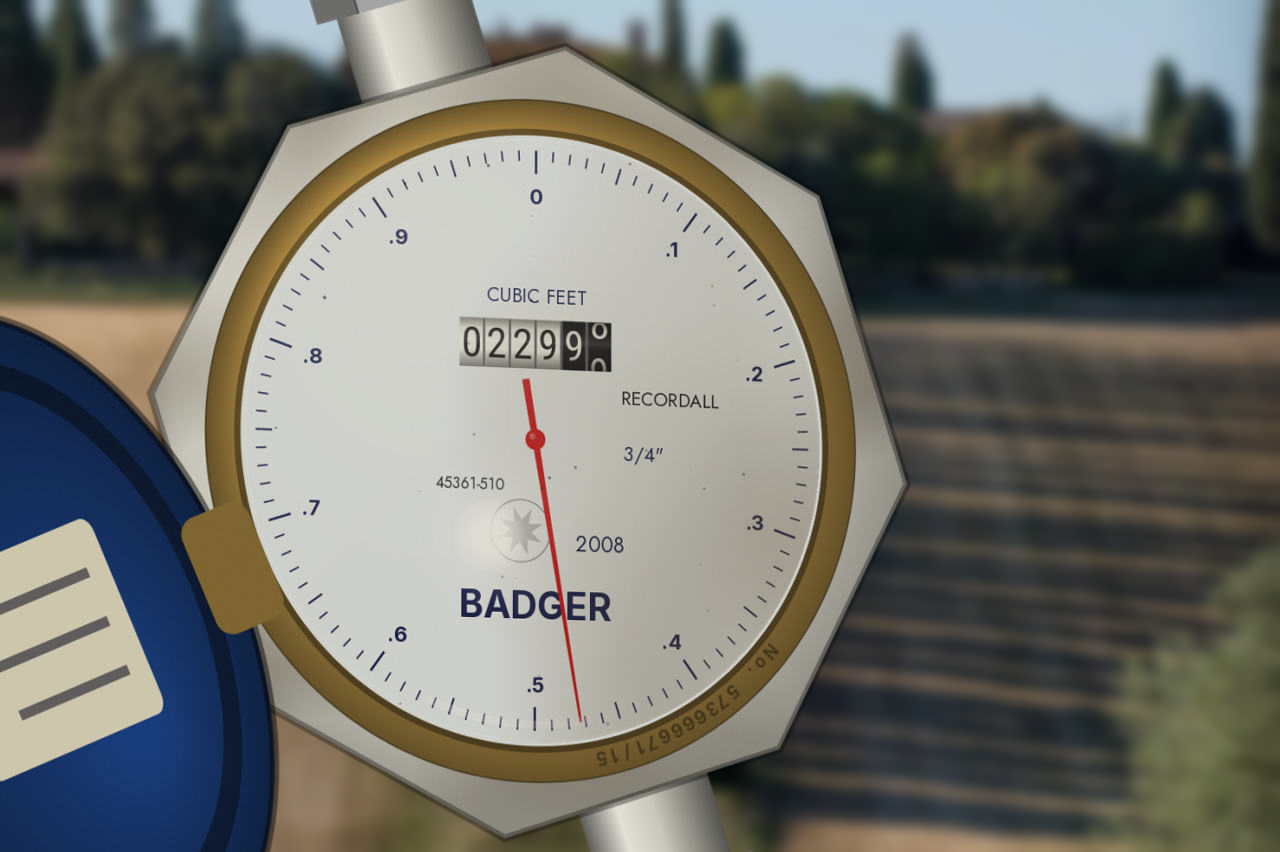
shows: value=22998.47 unit=ft³
